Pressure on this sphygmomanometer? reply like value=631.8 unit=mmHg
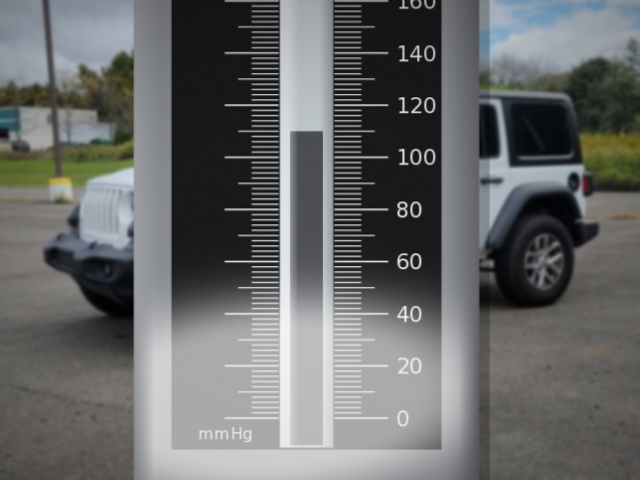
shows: value=110 unit=mmHg
